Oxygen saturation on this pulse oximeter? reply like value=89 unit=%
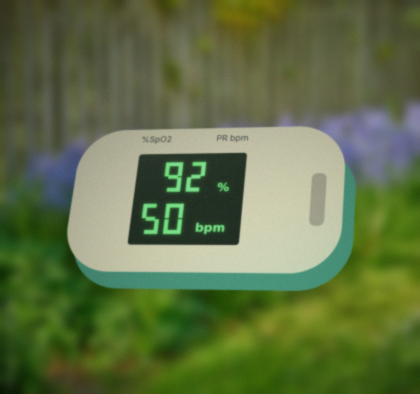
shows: value=92 unit=%
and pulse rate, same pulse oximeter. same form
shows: value=50 unit=bpm
